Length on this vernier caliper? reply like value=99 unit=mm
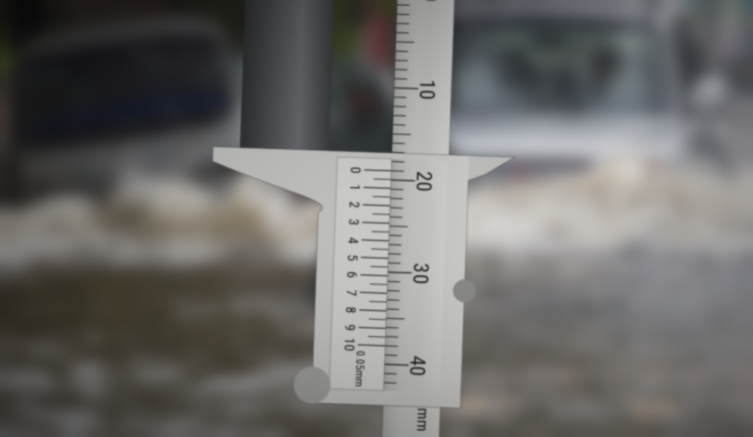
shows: value=19.0 unit=mm
